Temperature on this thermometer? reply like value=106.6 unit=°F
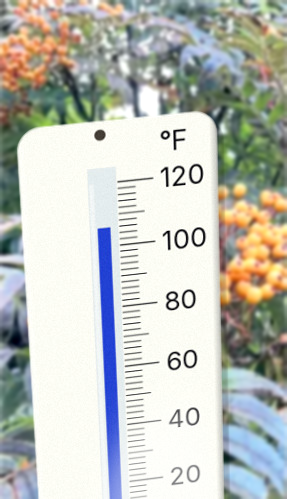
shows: value=106 unit=°F
